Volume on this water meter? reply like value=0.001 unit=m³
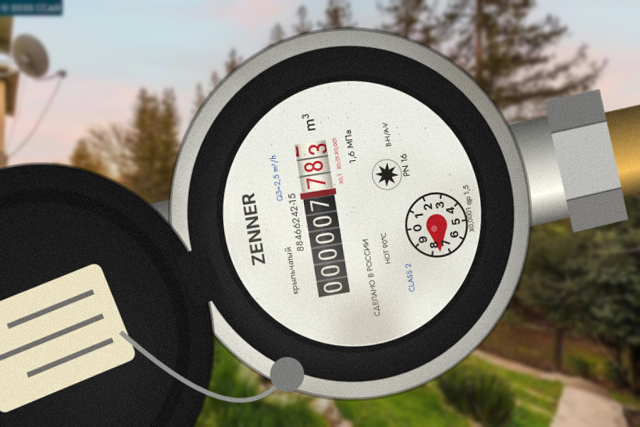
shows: value=7.7827 unit=m³
